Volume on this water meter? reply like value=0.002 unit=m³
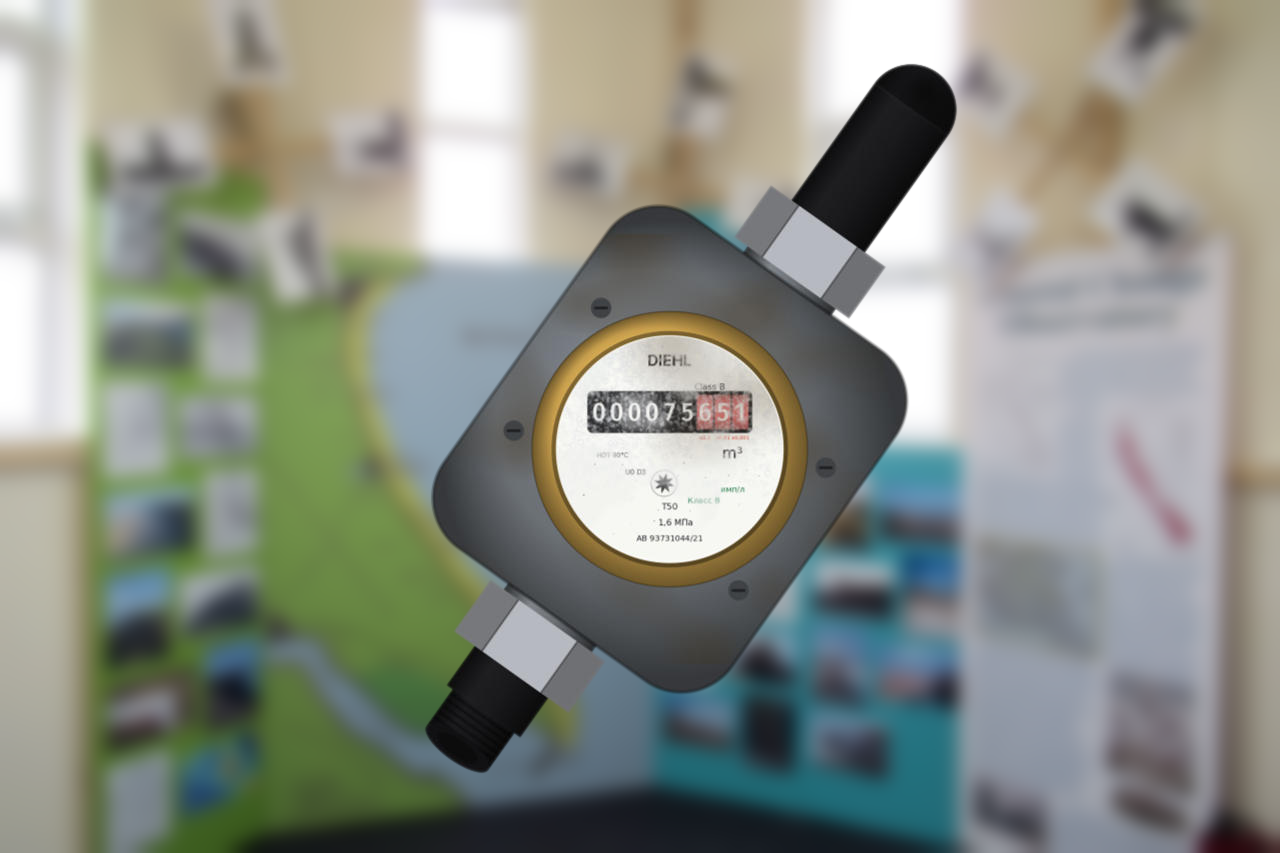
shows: value=75.651 unit=m³
